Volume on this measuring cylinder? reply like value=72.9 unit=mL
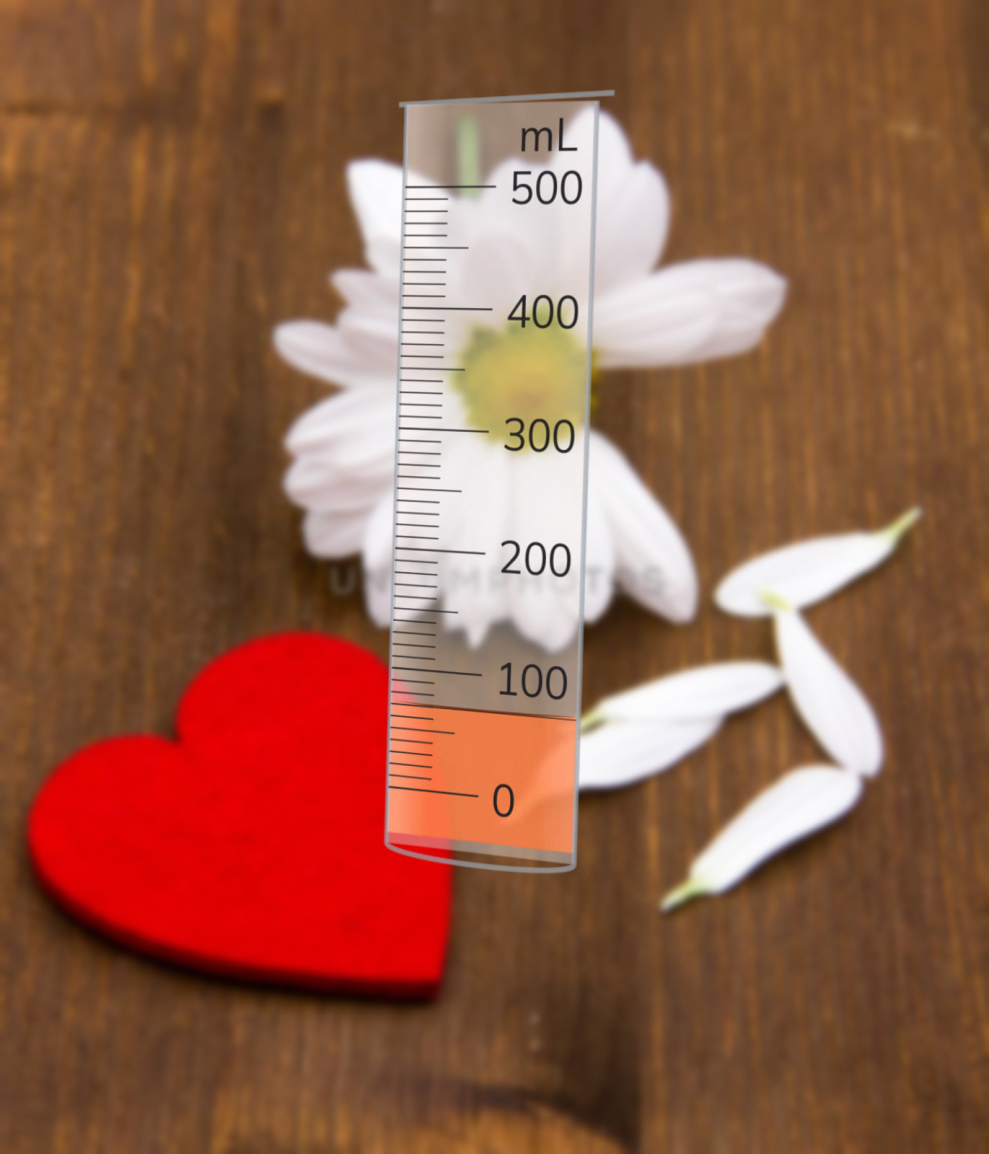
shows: value=70 unit=mL
